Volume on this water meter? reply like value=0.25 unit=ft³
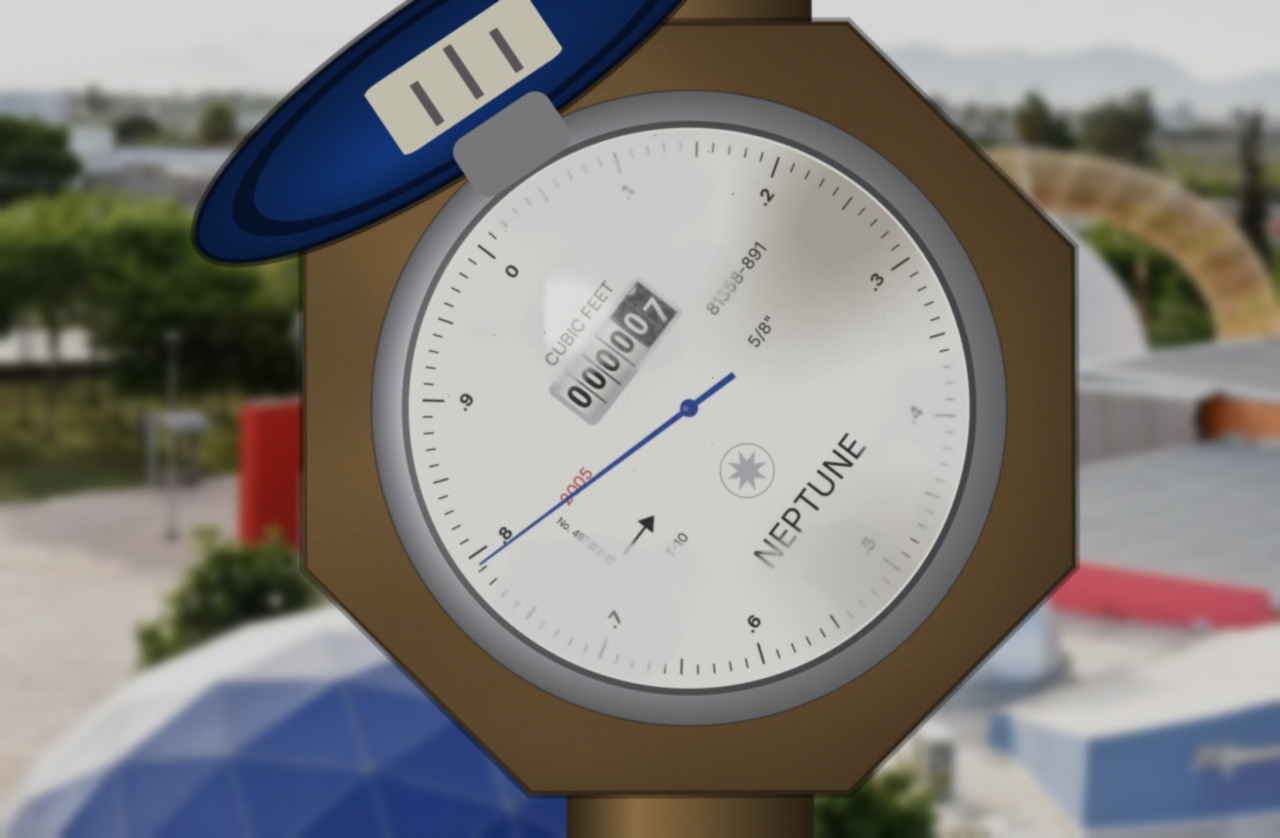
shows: value=6.79 unit=ft³
